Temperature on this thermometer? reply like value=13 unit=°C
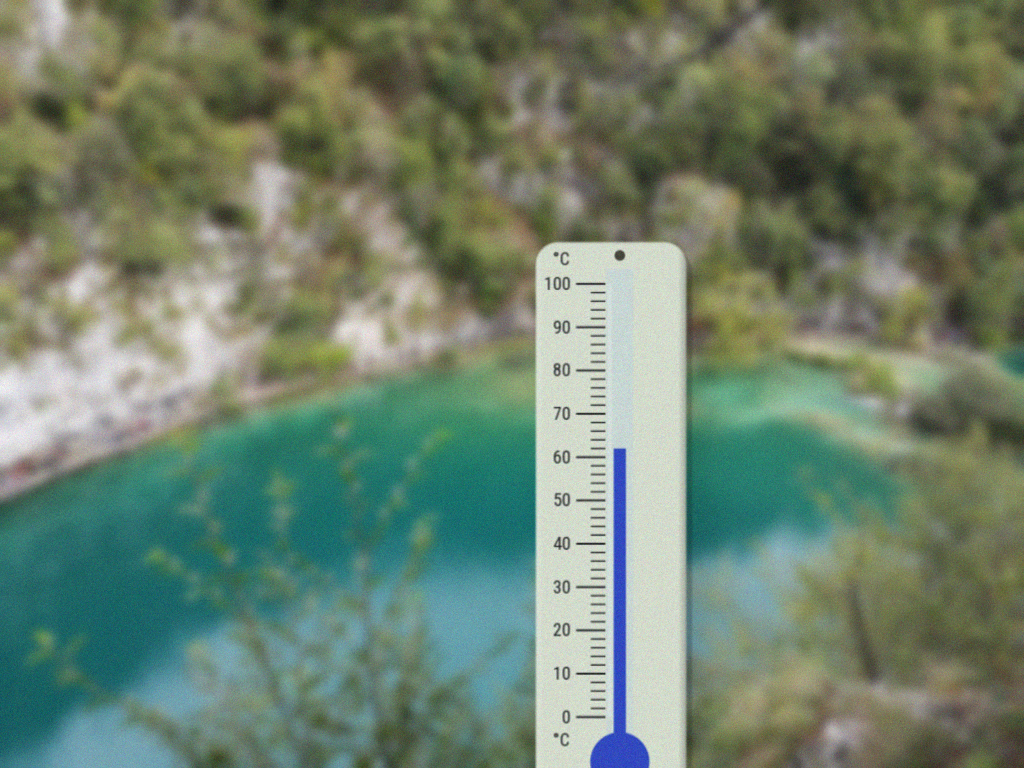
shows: value=62 unit=°C
